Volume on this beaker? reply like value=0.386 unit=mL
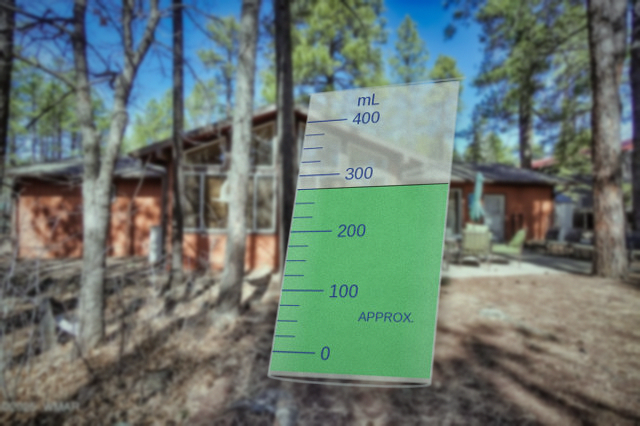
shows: value=275 unit=mL
